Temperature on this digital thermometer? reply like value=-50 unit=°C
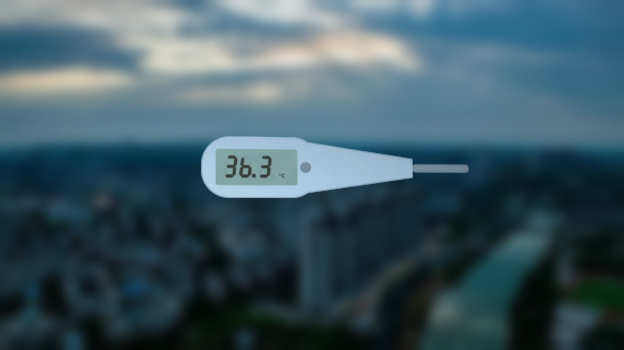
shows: value=36.3 unit=°C
